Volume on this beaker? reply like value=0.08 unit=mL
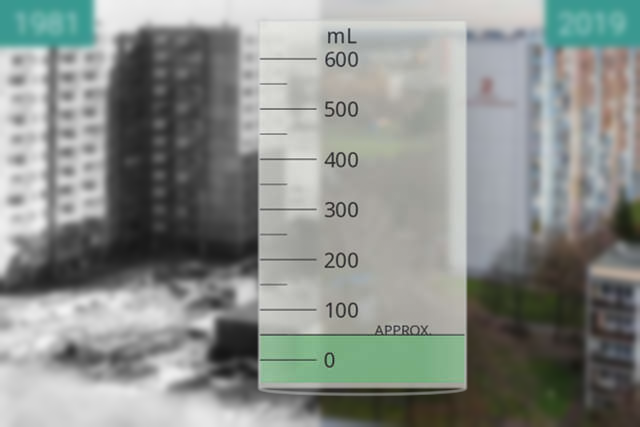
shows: value=50 unit=mL
